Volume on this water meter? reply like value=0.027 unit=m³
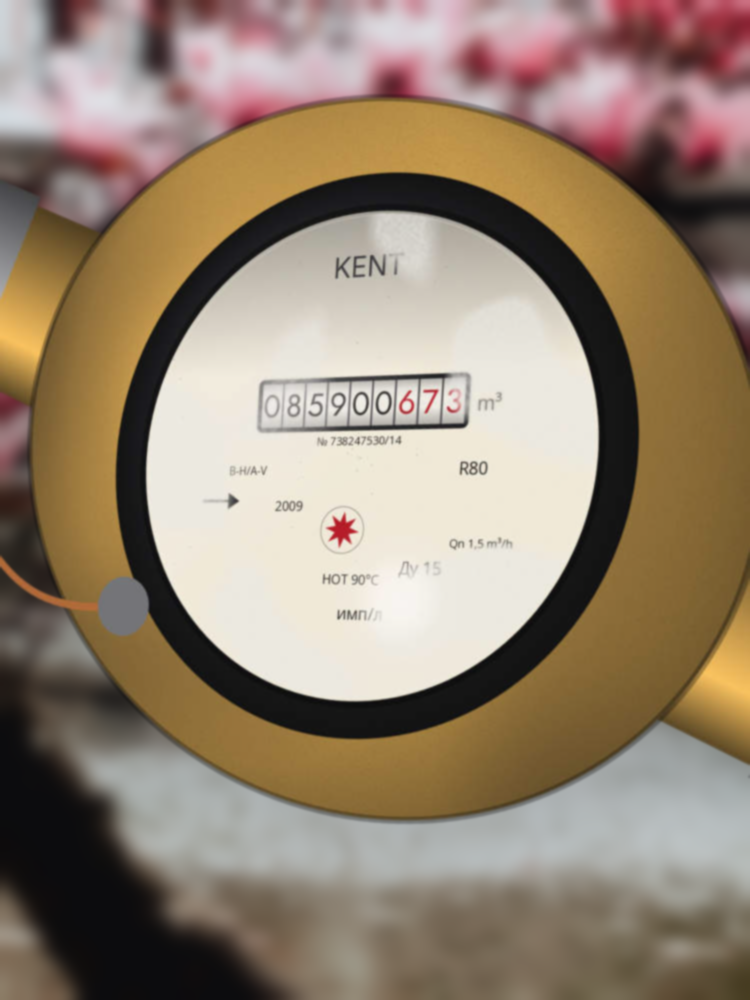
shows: value=85900.673 unit=m³
